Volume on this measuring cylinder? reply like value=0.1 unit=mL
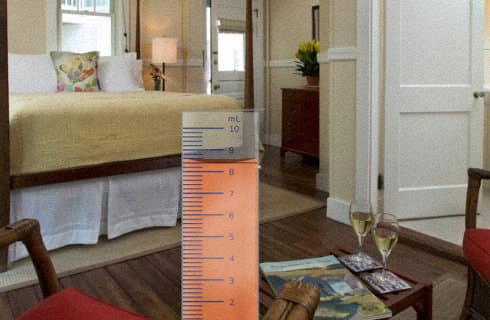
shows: value=8.4 unit=mL
